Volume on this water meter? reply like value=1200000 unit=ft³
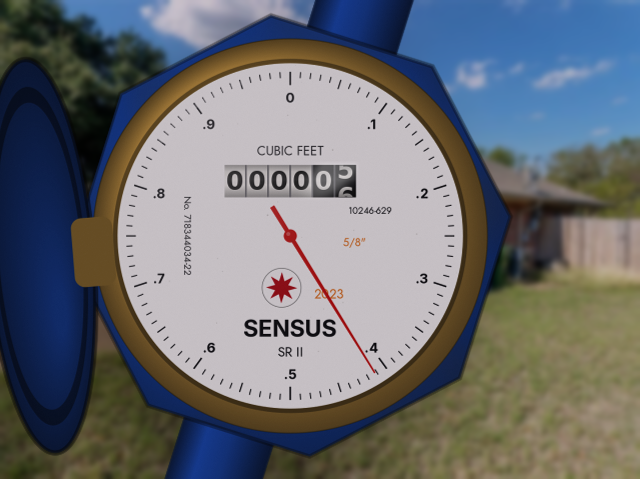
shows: value=5.41 unit=ft³
